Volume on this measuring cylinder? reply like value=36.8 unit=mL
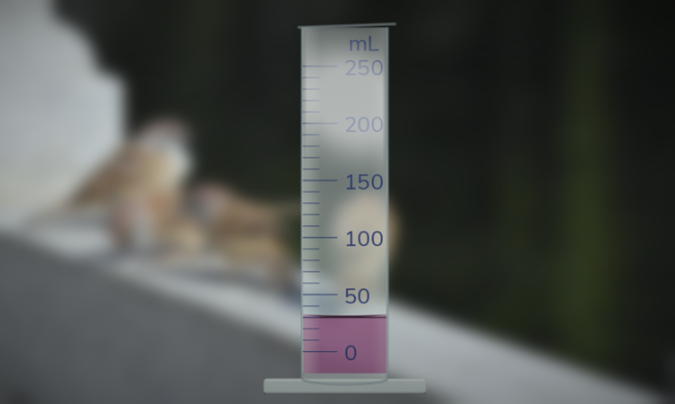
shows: value=30 unit=mL
